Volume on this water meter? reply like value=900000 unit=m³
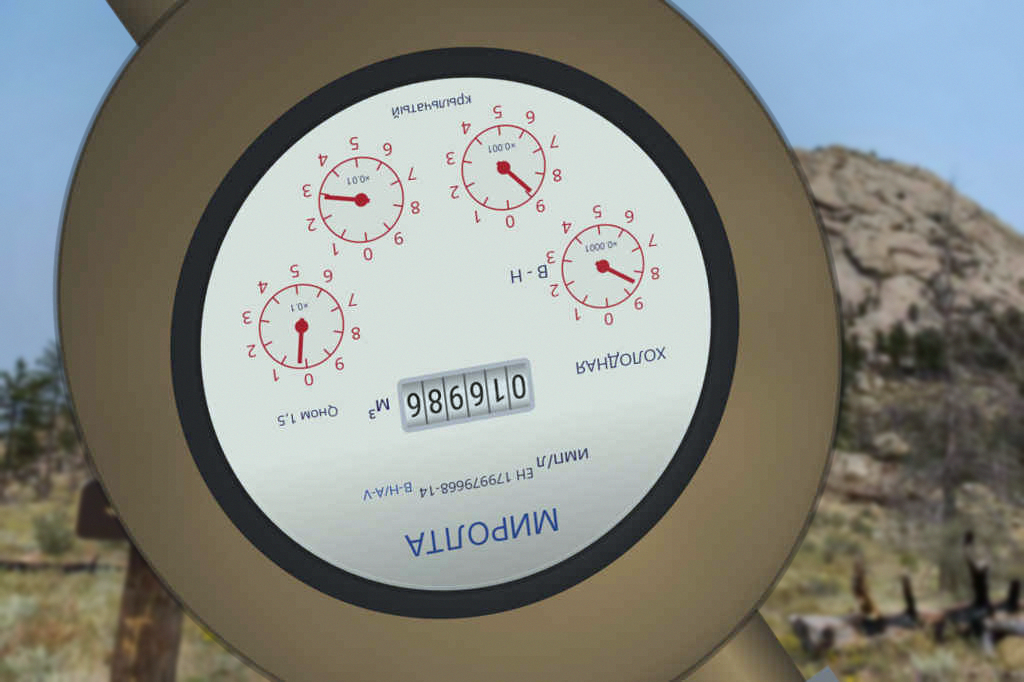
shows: value=16986.0288 unit=m³
